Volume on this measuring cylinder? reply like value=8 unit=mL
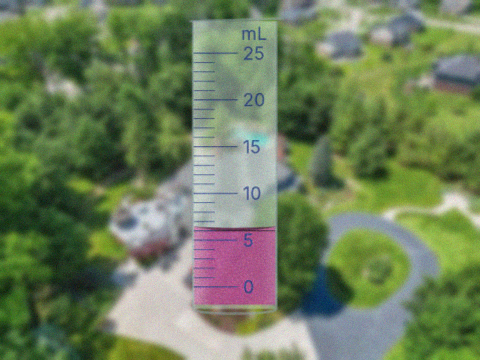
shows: value=6 unit=mL
